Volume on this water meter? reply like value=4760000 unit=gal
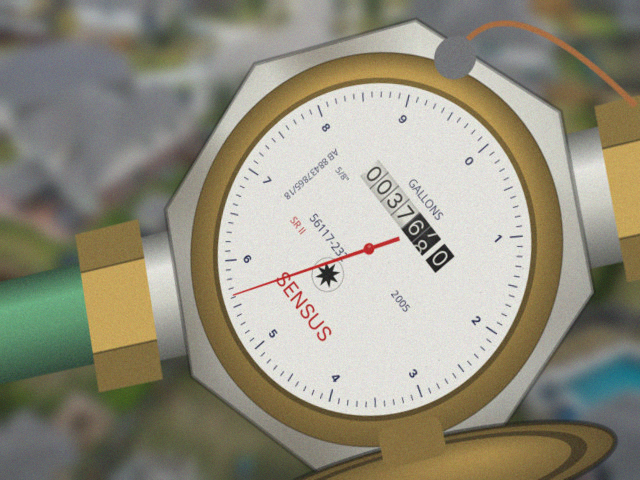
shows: value=37675.6 unit=gal
